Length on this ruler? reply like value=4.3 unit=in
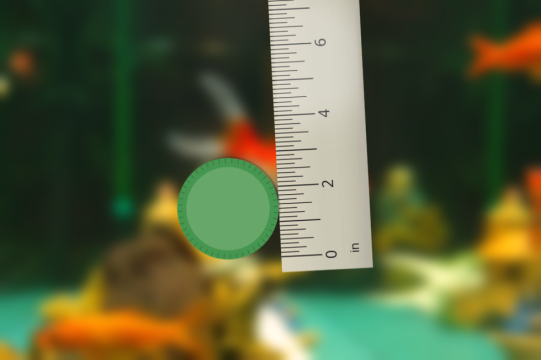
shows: value=2.875 unit=in
